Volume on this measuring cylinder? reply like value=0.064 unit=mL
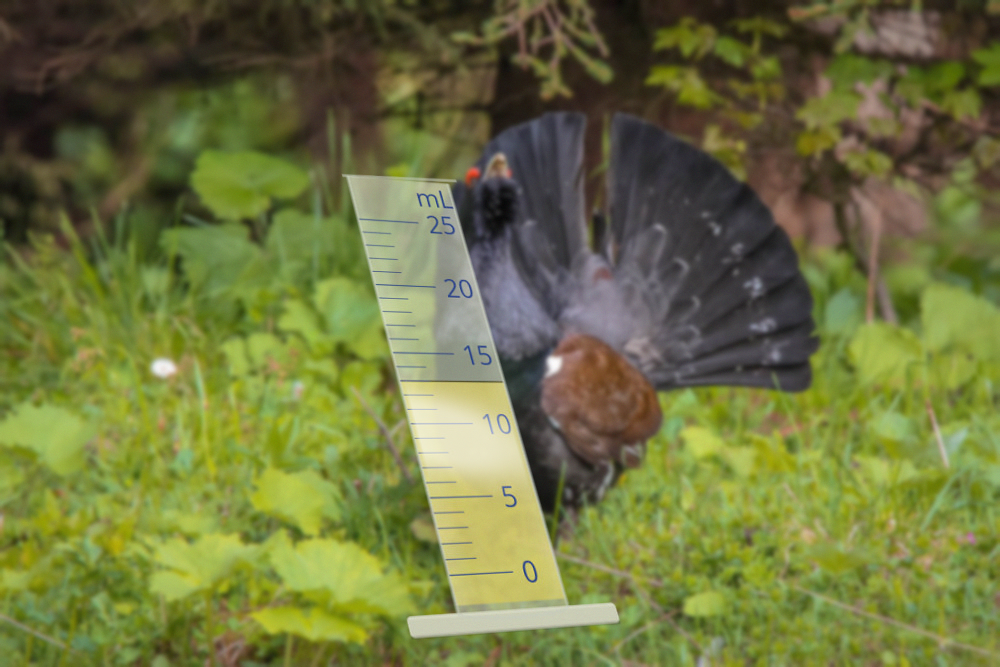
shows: value=13 unit=mL
